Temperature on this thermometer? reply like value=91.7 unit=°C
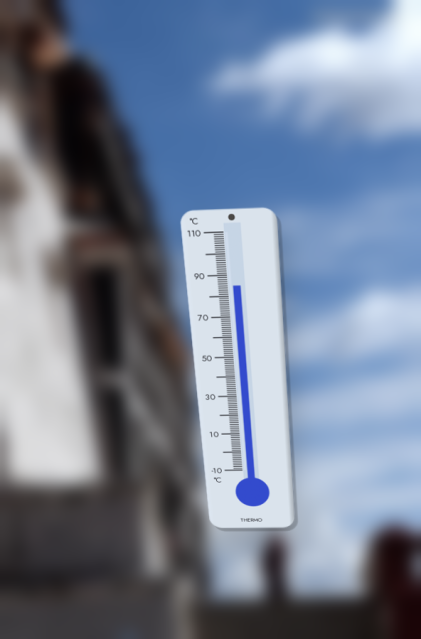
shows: value=85 unit=°C
